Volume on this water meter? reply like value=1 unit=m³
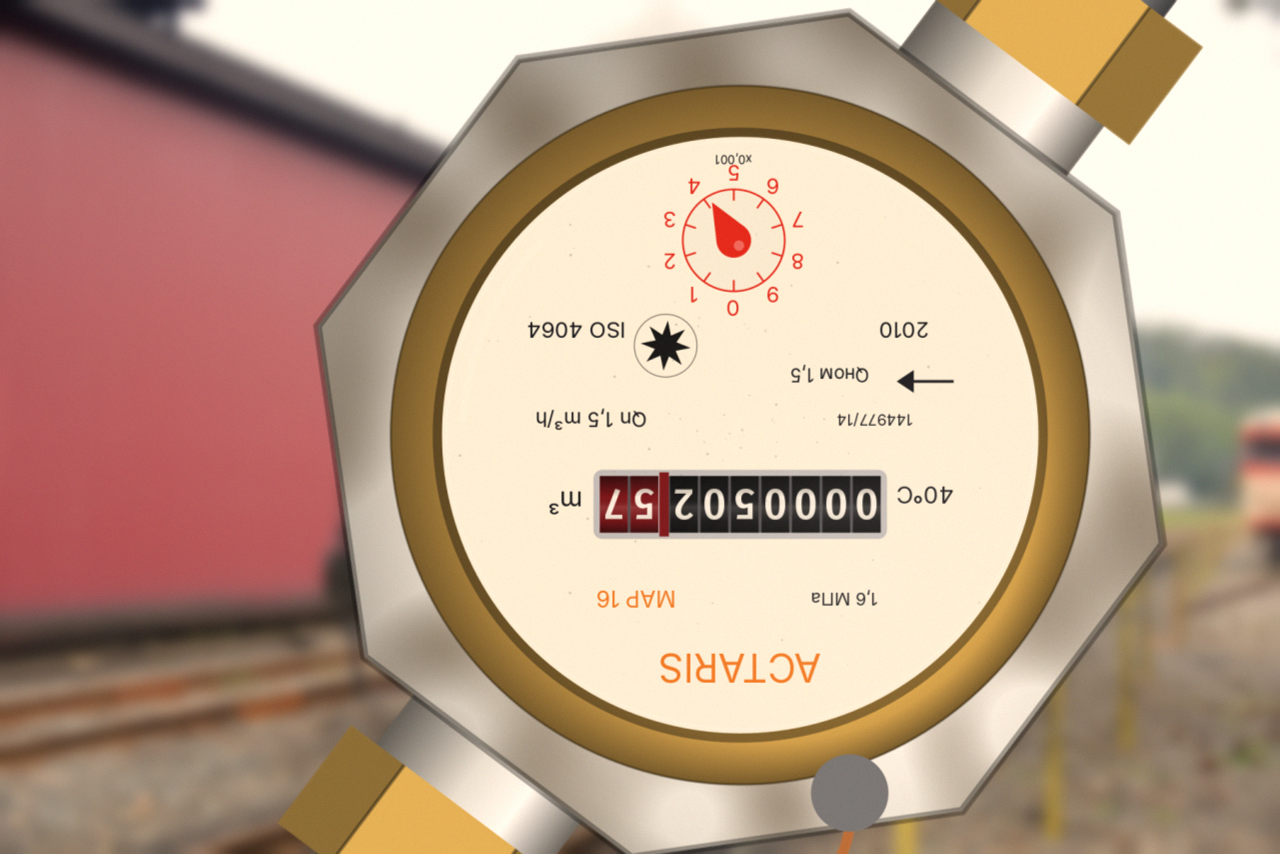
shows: value=502.574 unit=m³
